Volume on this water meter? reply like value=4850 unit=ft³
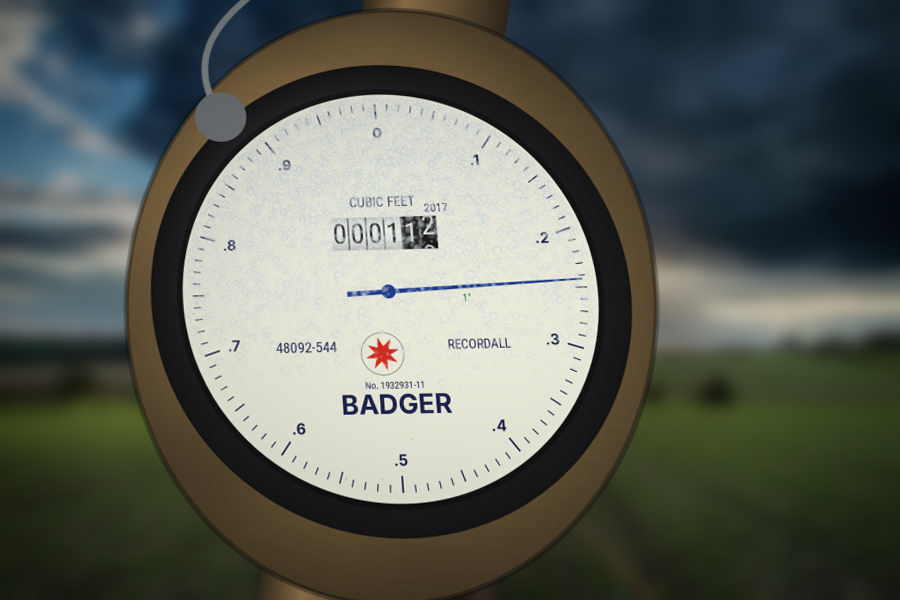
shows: value=112.24 unit=ft³
